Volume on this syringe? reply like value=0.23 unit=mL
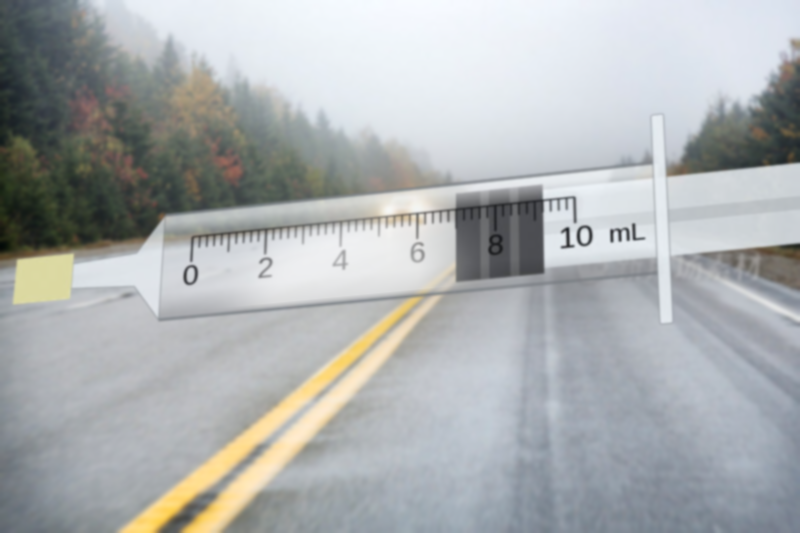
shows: value=7 unit=mL
